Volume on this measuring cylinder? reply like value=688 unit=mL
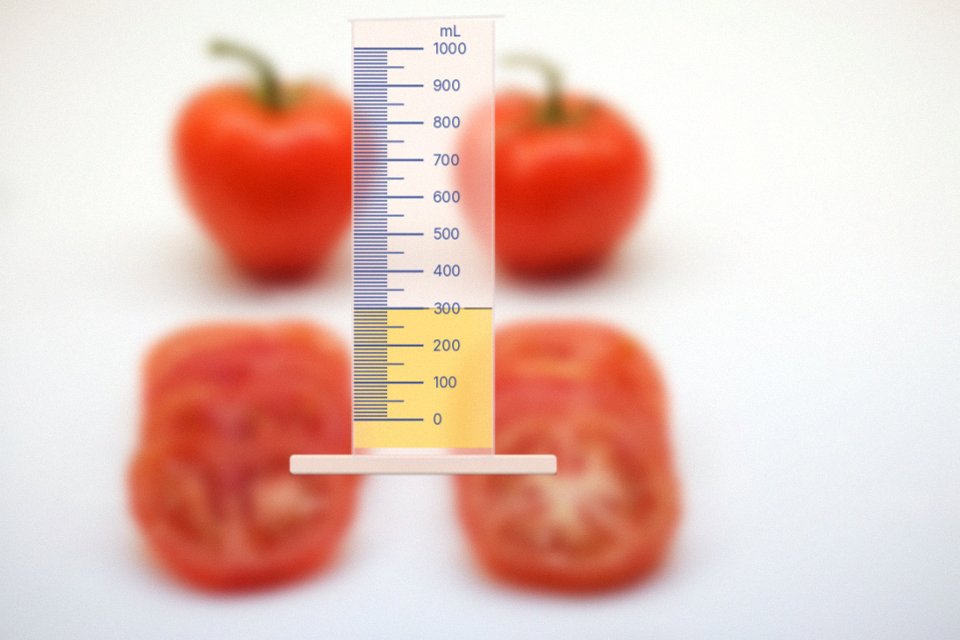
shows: value=300 unit=mL
